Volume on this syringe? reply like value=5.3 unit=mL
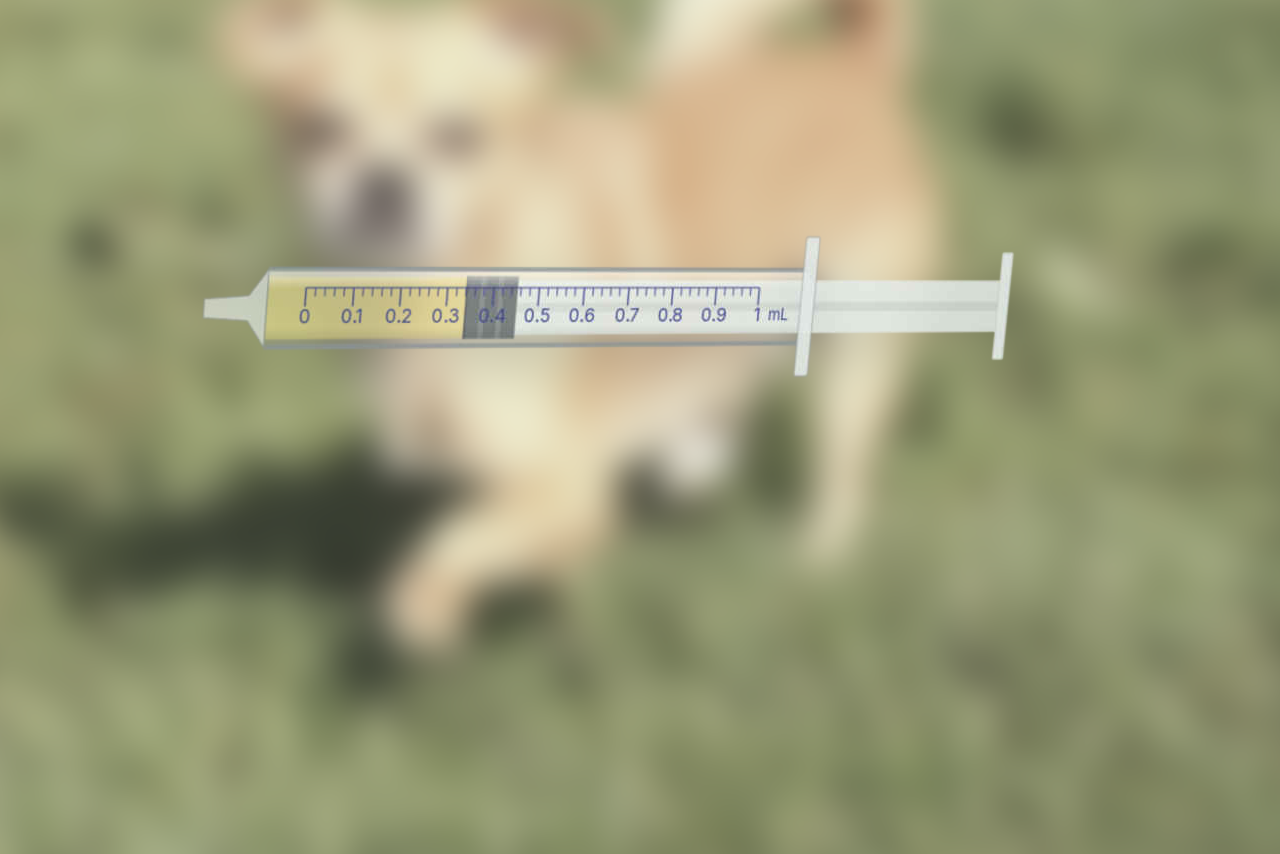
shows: value=0.34 unit=mL
